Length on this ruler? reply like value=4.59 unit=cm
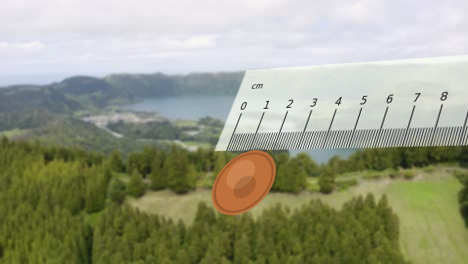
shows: value=2.5 unit=cm
